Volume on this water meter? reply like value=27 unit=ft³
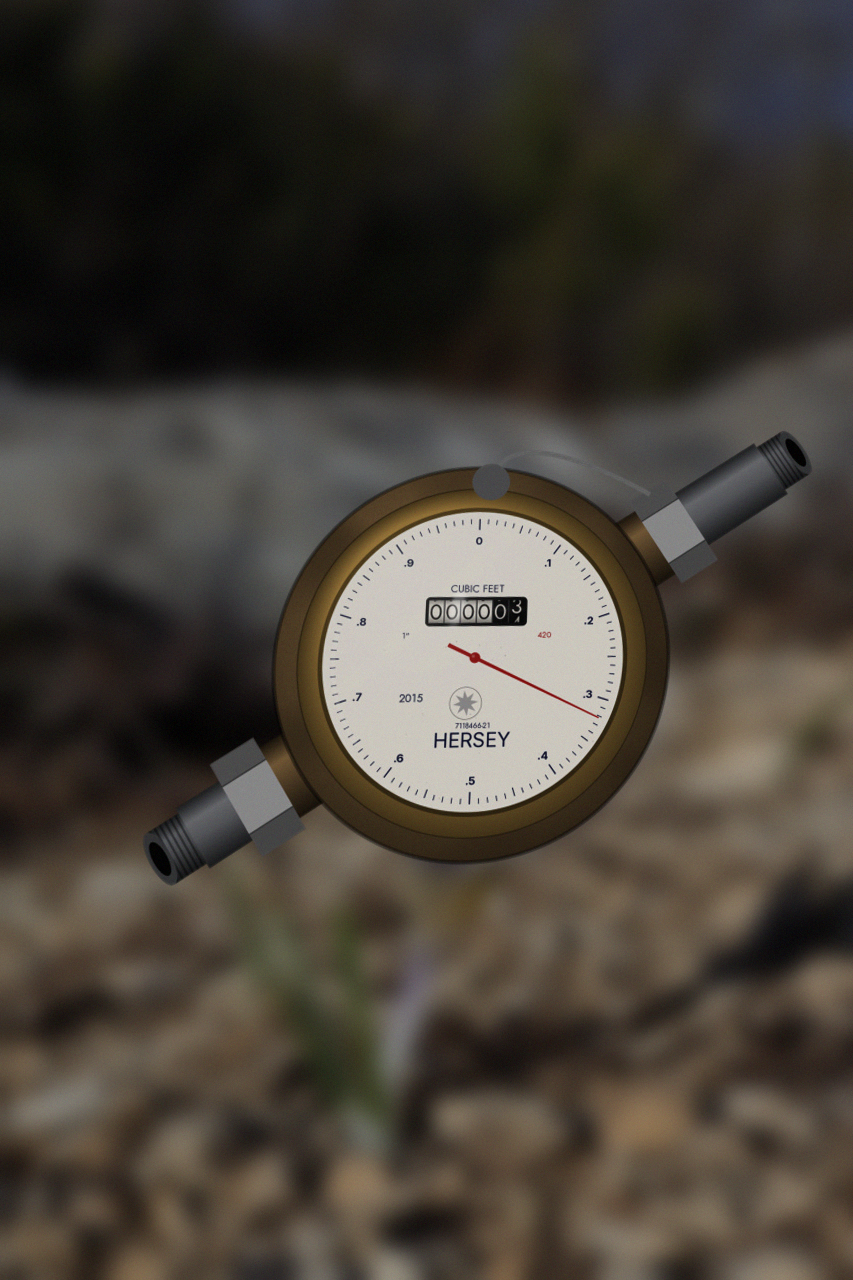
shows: value=3.32 unit=ft³
